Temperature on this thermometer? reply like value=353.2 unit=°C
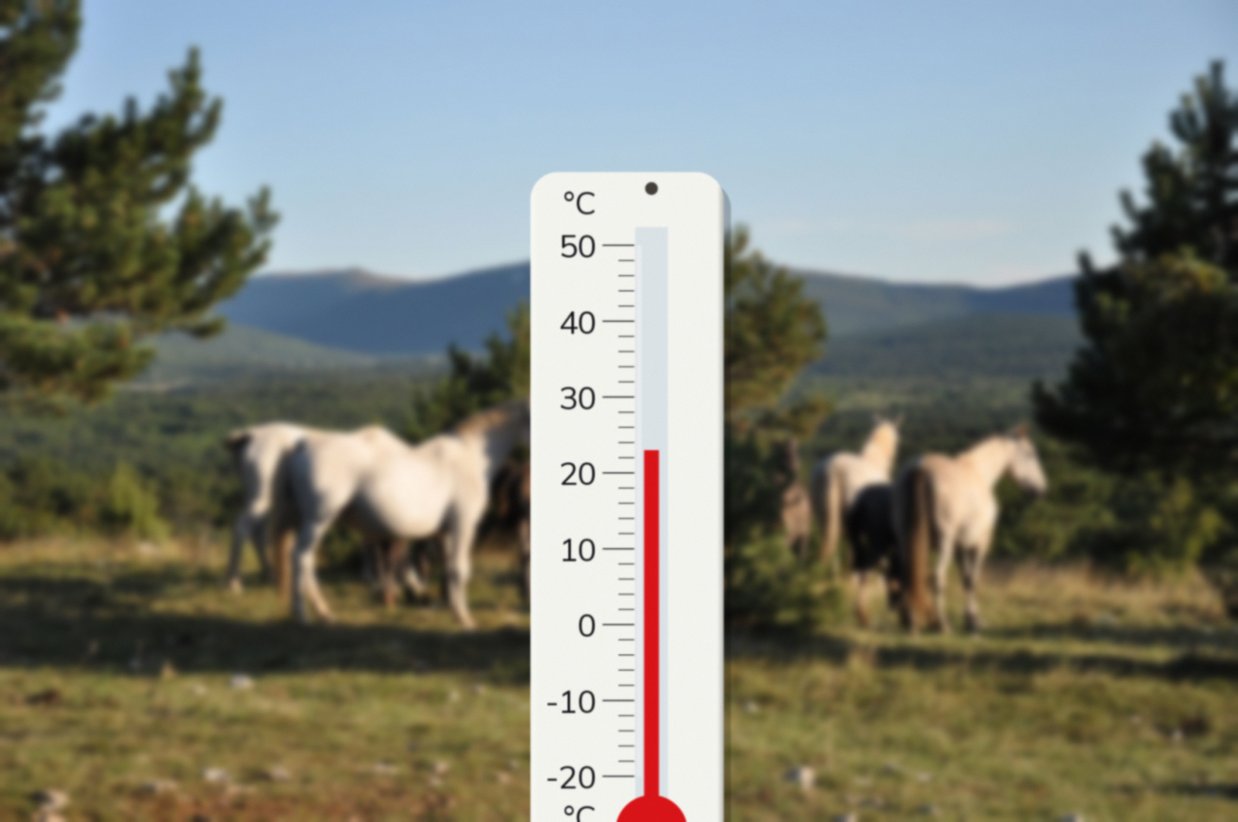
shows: value=23 unit=°C
